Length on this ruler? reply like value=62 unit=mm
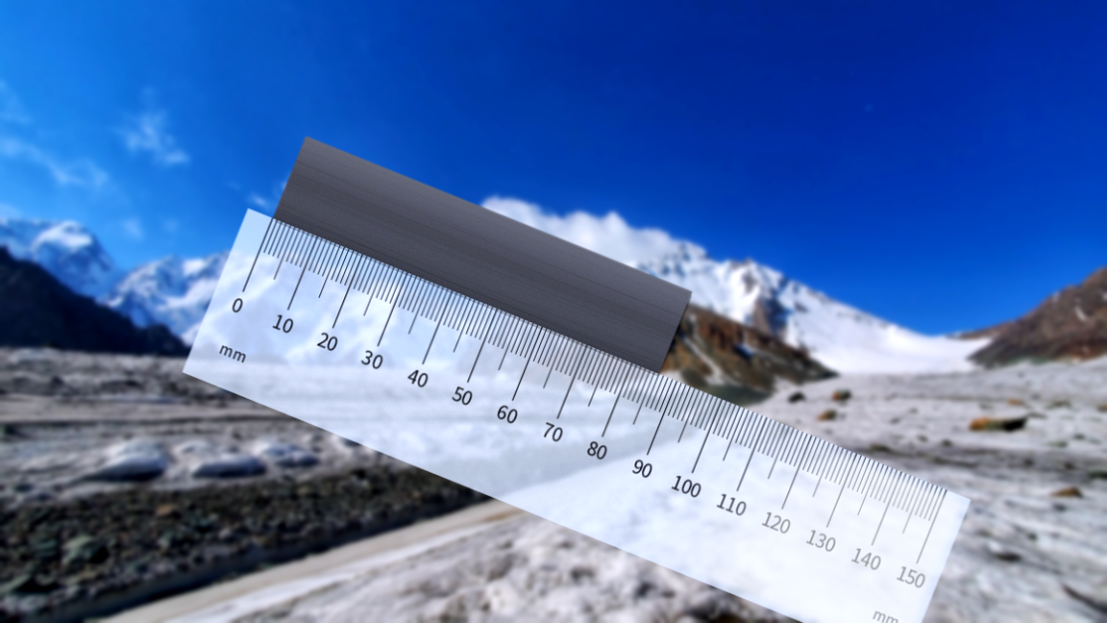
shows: value=86 unit=mm
